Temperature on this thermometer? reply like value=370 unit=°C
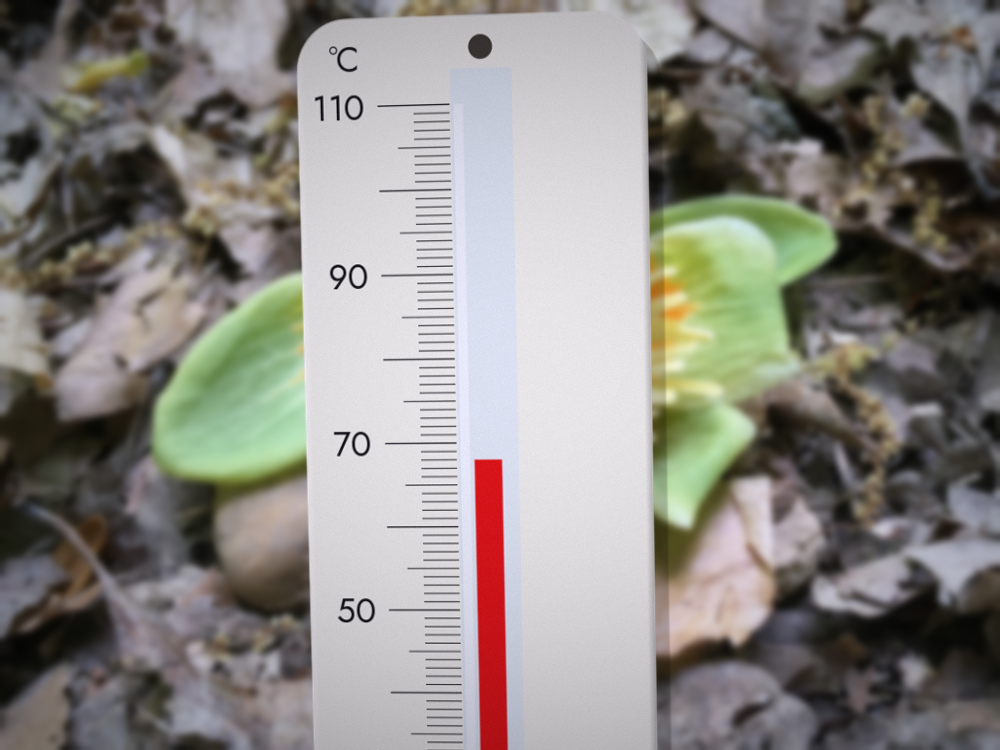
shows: value=68 unit=°C
